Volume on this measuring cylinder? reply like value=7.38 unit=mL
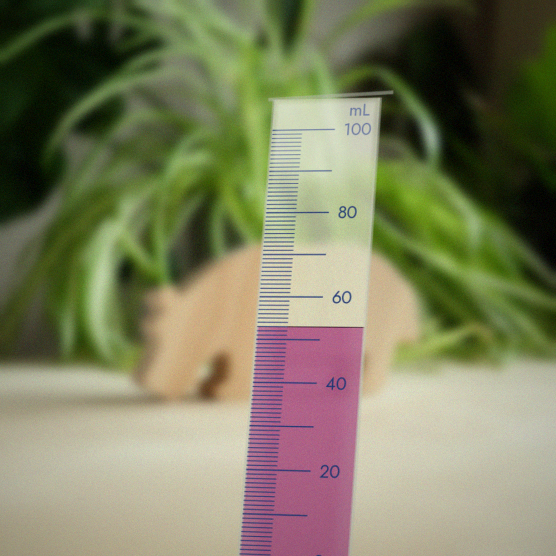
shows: value=53 unit=mL
